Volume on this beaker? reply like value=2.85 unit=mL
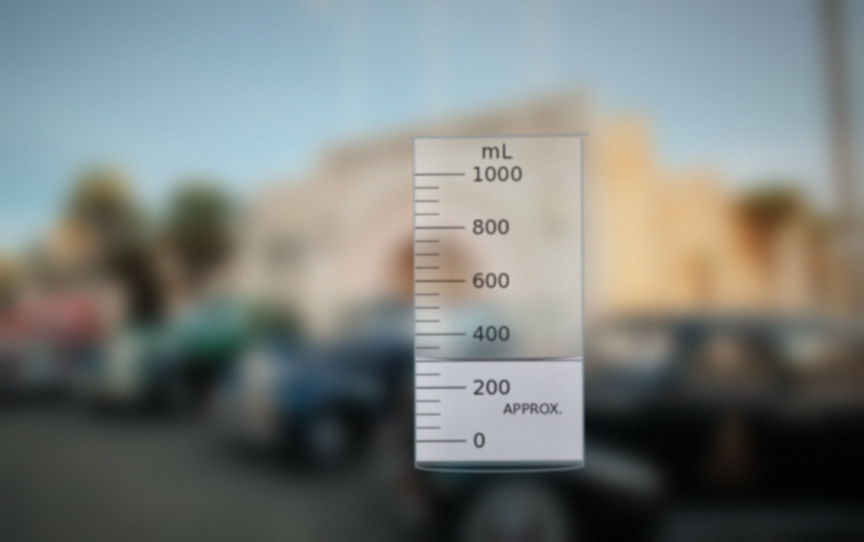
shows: value=300 unit=mL
